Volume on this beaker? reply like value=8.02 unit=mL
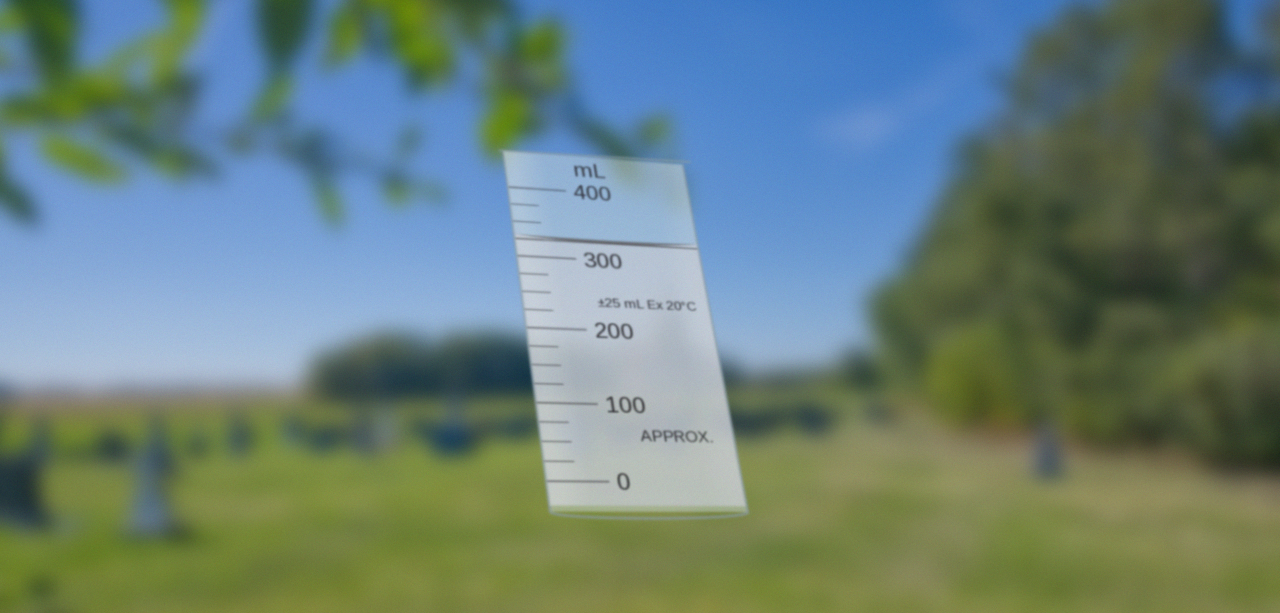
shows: value=325 unit=mL
